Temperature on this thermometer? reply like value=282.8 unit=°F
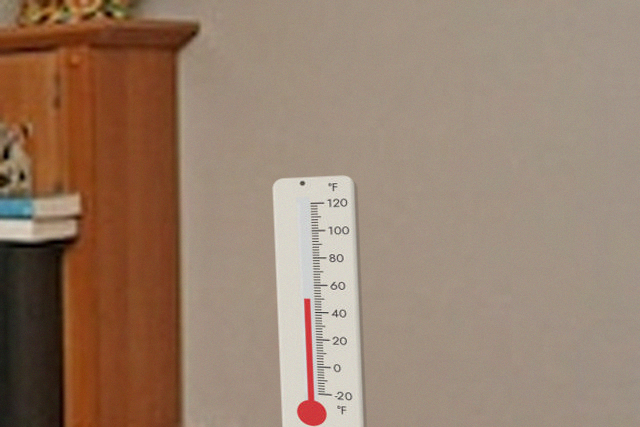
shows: value=50 unit=°F
